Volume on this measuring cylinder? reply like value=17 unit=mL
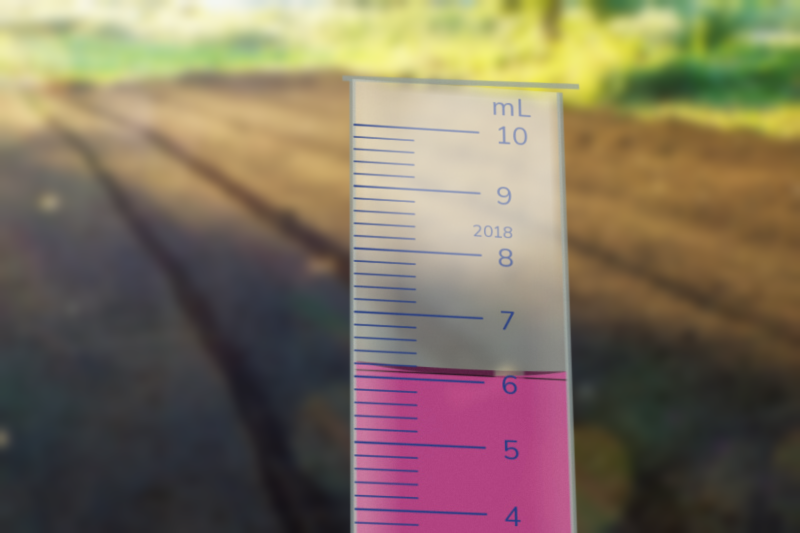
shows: value=6.1 unit=mL
